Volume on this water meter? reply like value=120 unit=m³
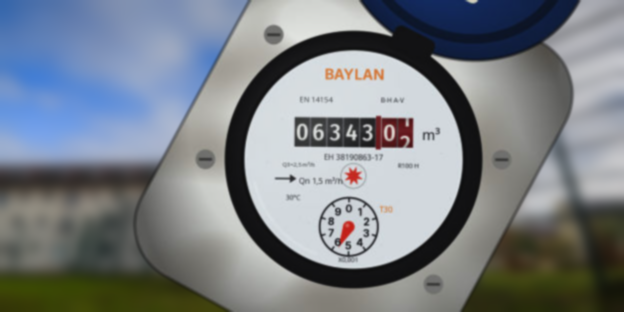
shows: value=6343.015 unit=m³
